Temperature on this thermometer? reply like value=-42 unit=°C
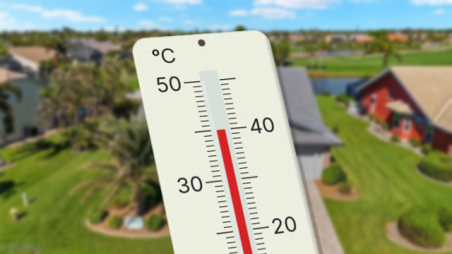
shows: value=40 unit=°C
